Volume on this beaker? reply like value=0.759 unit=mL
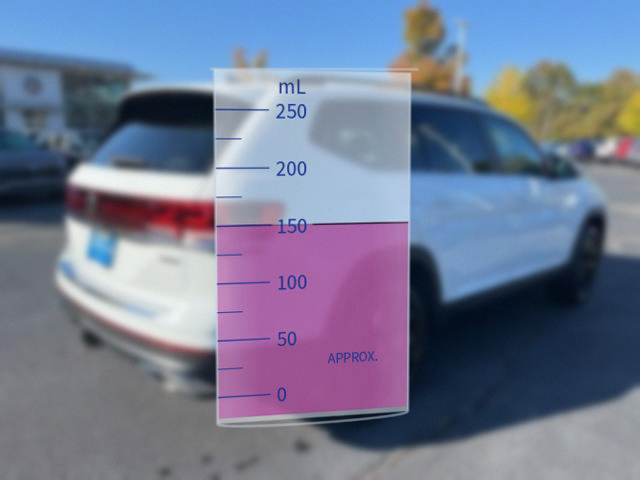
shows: value=150 unit=mL
